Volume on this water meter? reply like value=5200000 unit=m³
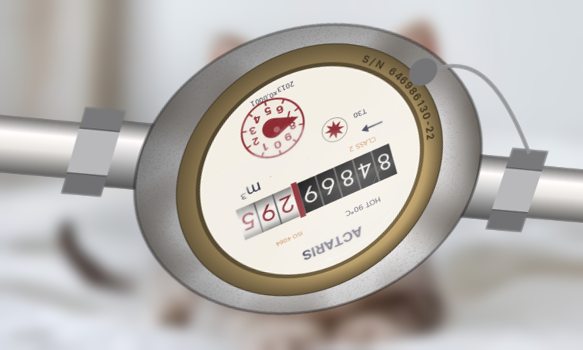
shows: value=84869.2957 unit=m³
